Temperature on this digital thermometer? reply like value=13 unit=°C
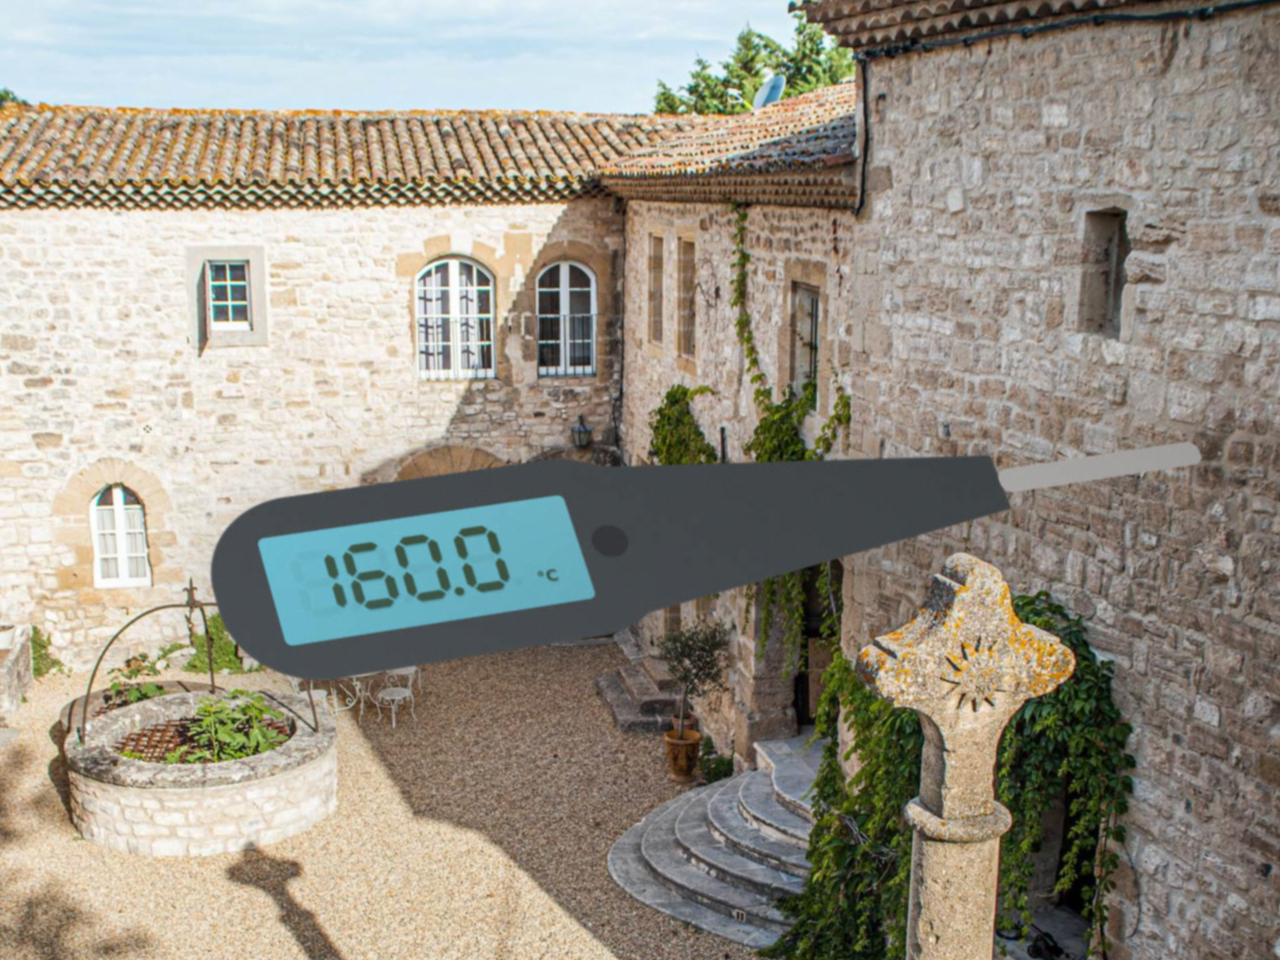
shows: value=160.0 unit=°C
